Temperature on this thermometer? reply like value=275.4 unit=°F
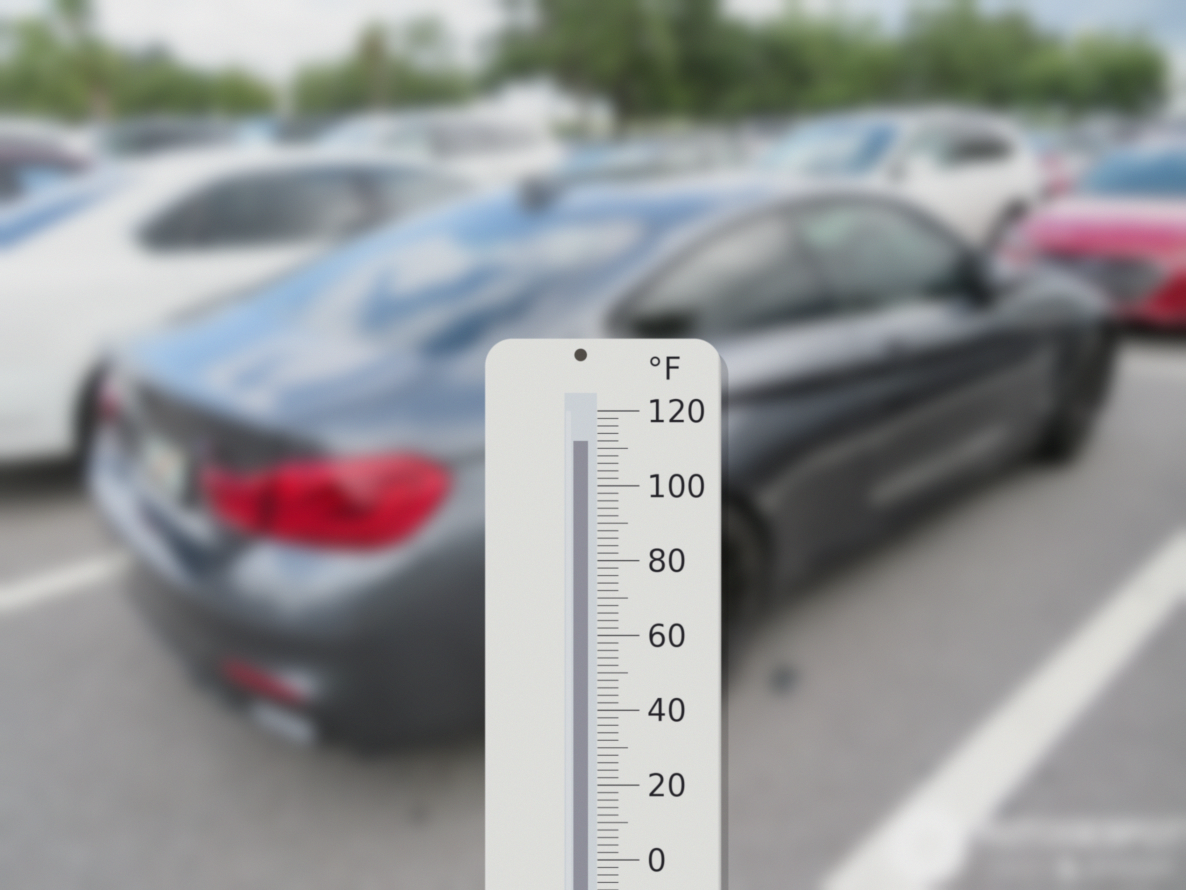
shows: value=112 unit=°F
